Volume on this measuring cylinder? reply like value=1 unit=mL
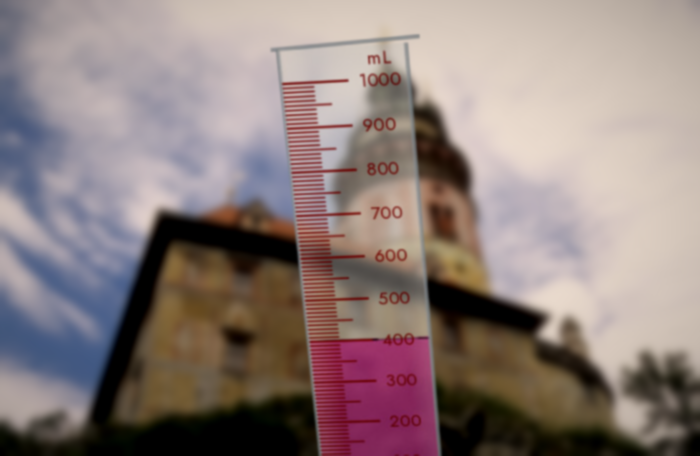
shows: value=400 unit=mL
